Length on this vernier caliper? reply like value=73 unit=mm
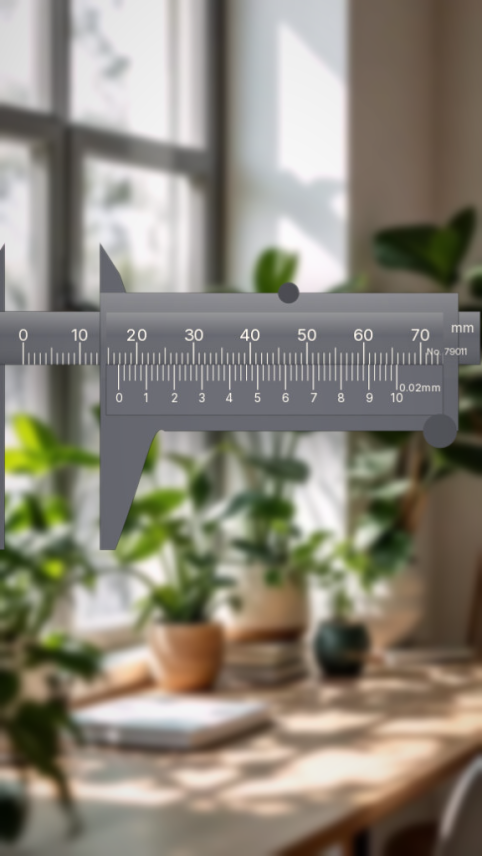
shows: value=16.8 unit=mm
